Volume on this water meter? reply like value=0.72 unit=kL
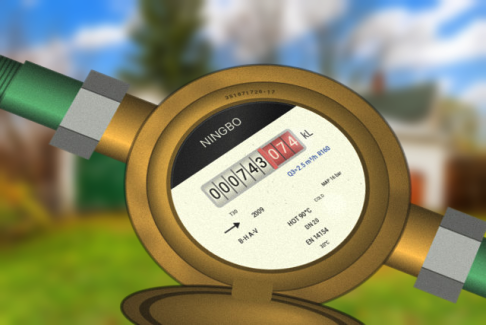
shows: value=743.074 unit=kL
